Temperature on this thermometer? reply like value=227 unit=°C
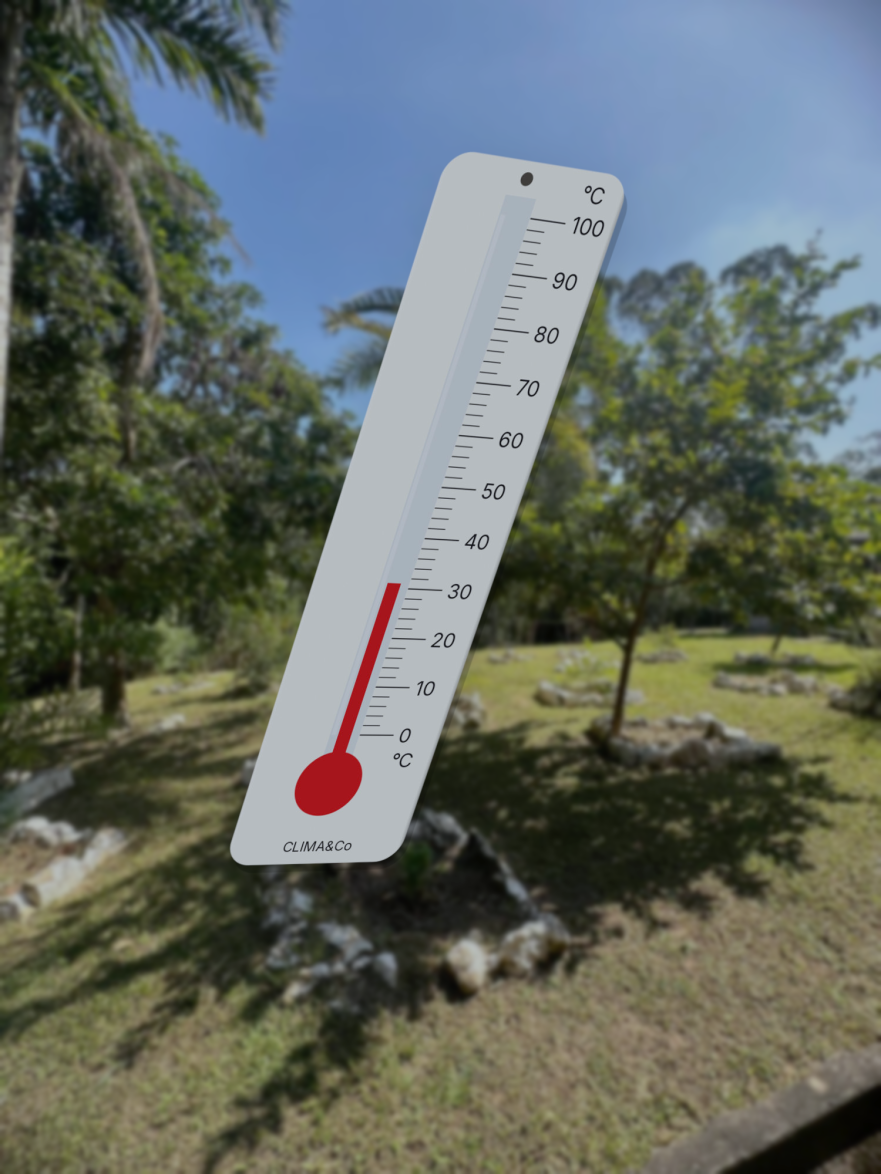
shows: value=31 unit=°C
